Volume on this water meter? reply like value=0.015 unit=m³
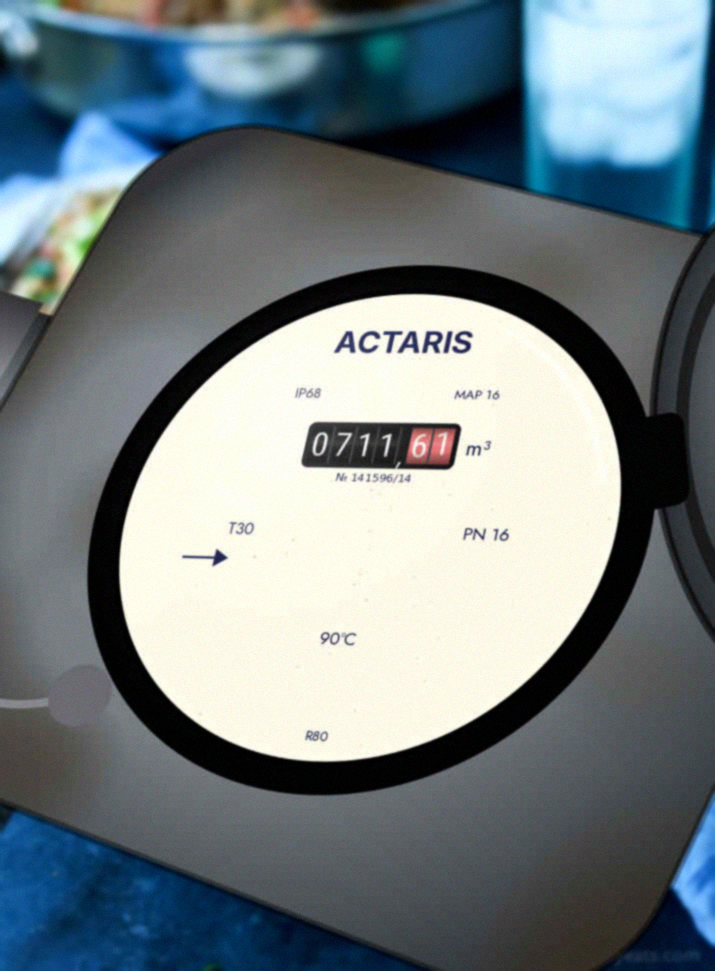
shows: value=711.61 unit=m³
